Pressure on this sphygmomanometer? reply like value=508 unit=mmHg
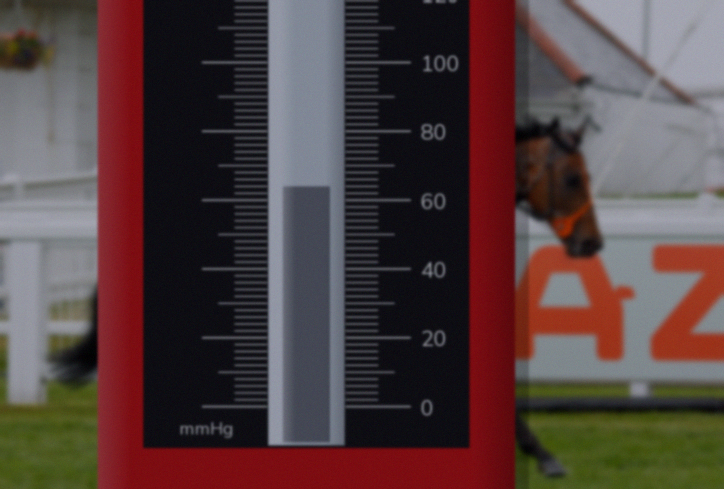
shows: value=64 unit=mmHg
